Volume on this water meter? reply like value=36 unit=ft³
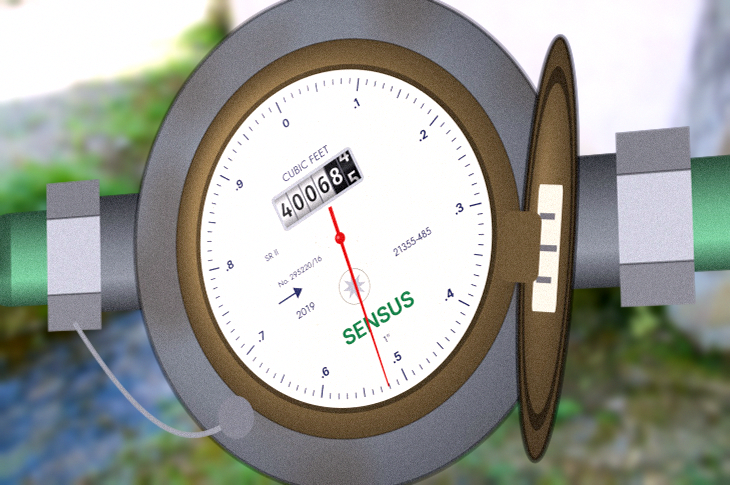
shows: value=400684.52 unit=ft³
